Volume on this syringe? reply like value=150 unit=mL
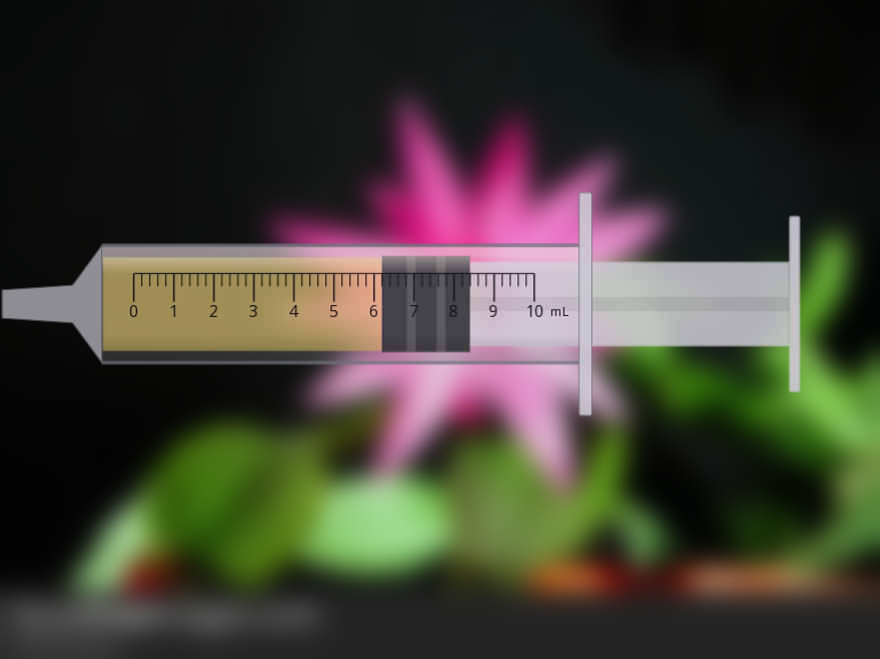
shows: value=6.2 unit=mL
